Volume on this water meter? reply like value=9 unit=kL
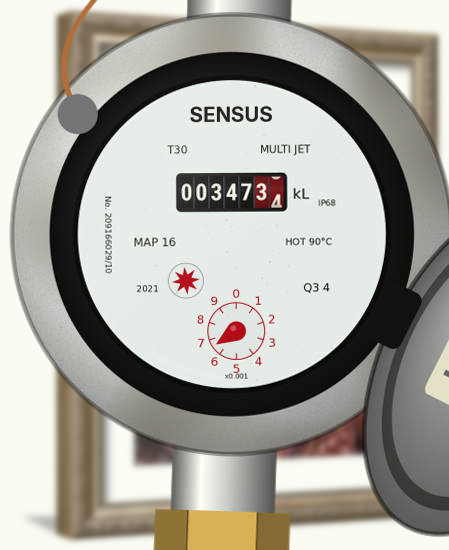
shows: value=347.336 unit=kL
